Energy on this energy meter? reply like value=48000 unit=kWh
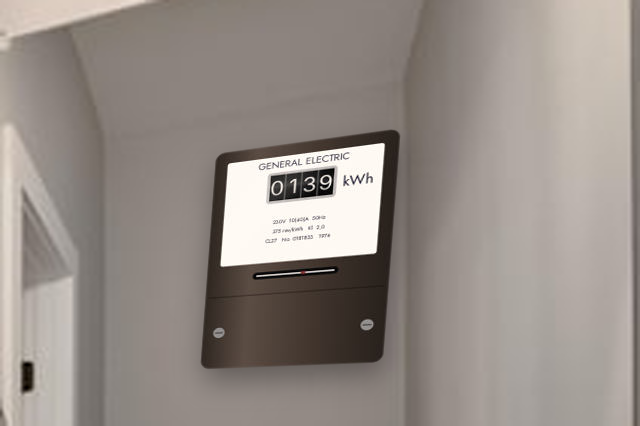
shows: value=139 unit=kWh
